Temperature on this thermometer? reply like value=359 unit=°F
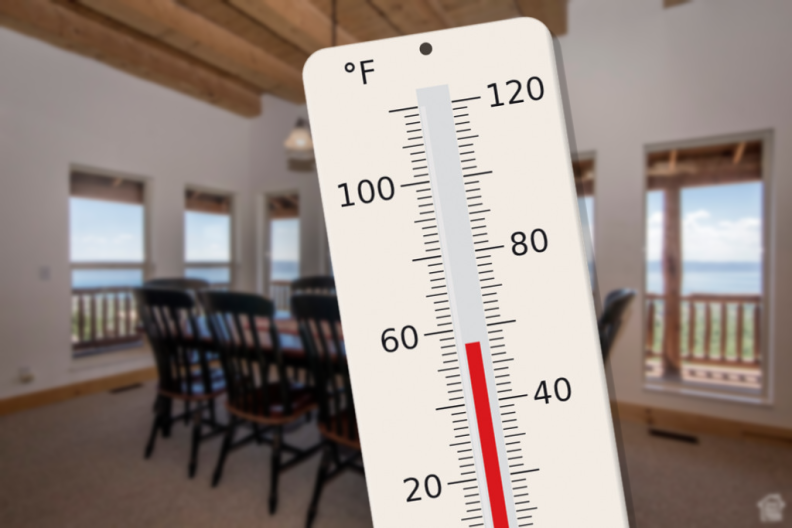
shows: value=56 unit=°F
